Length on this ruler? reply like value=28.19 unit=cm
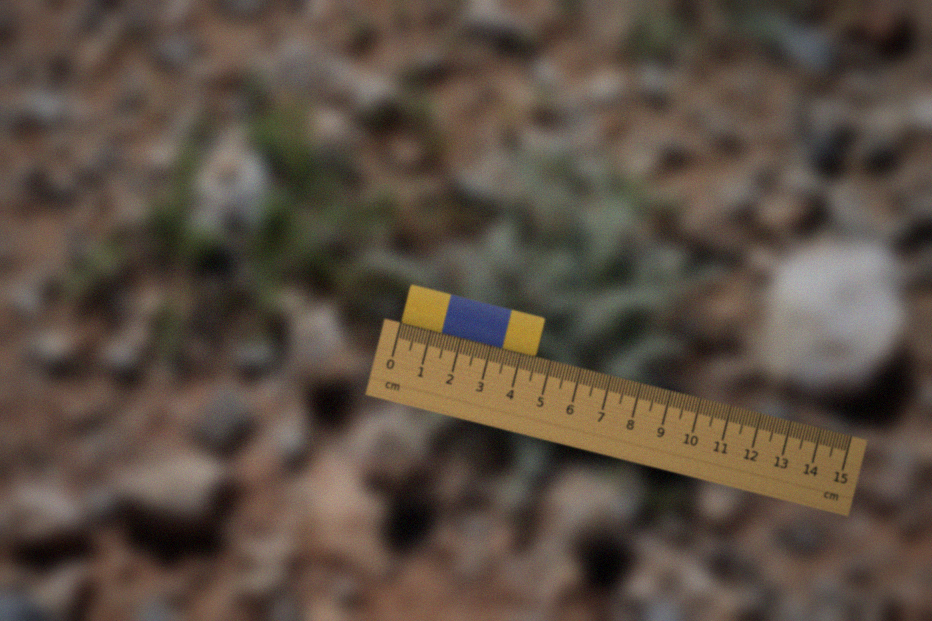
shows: value=4.5 unit=cm
